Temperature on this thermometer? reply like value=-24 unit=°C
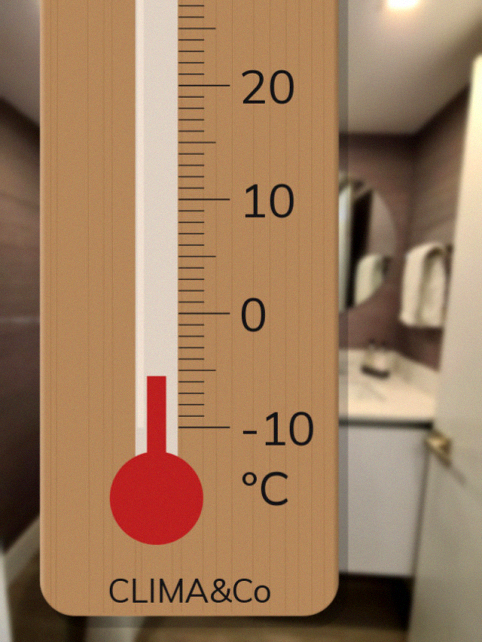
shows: value=-5.5 unit=°C
